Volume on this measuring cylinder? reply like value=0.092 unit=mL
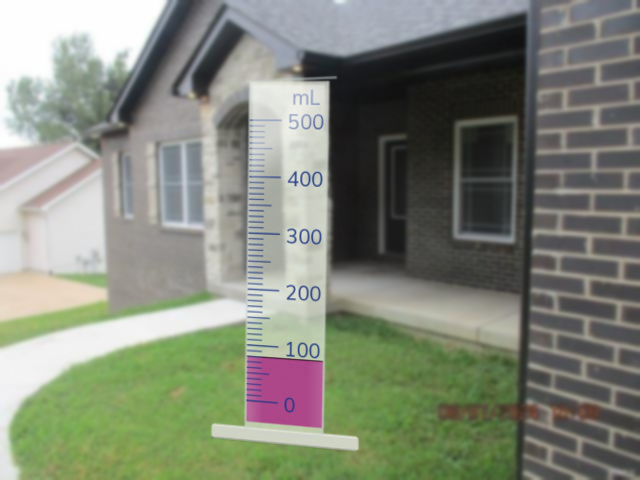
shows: value=80 unit=mL
